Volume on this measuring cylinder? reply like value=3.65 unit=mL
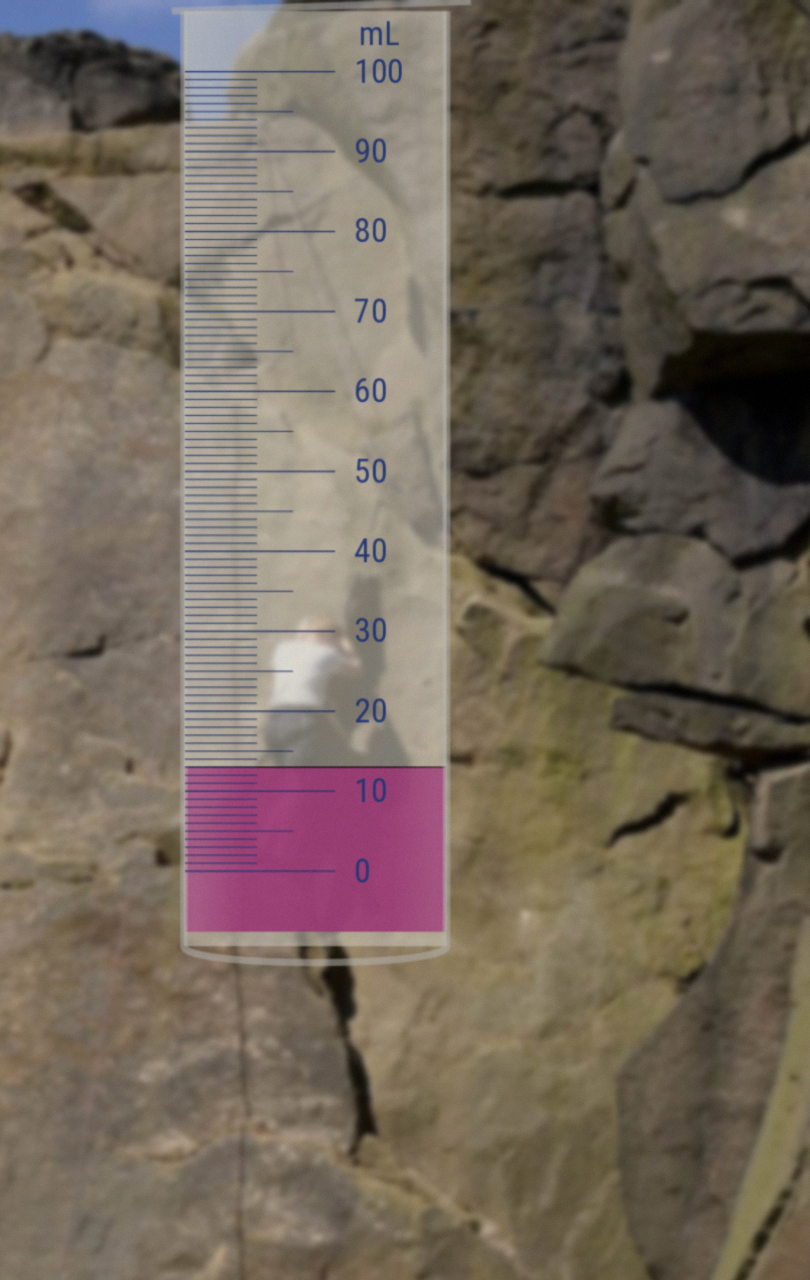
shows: value=13 unit=mL
